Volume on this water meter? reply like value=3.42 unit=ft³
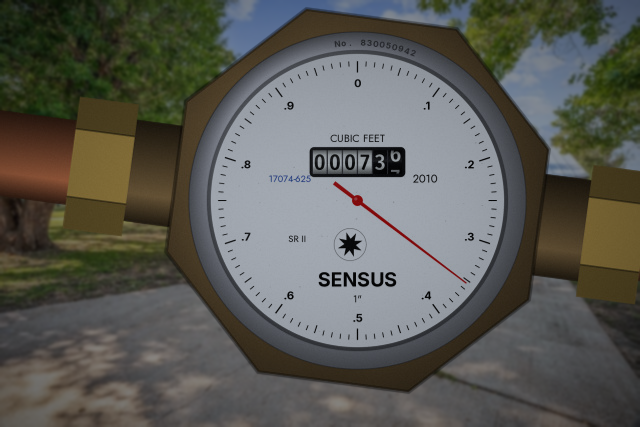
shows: value=736.35 unit=ft³
